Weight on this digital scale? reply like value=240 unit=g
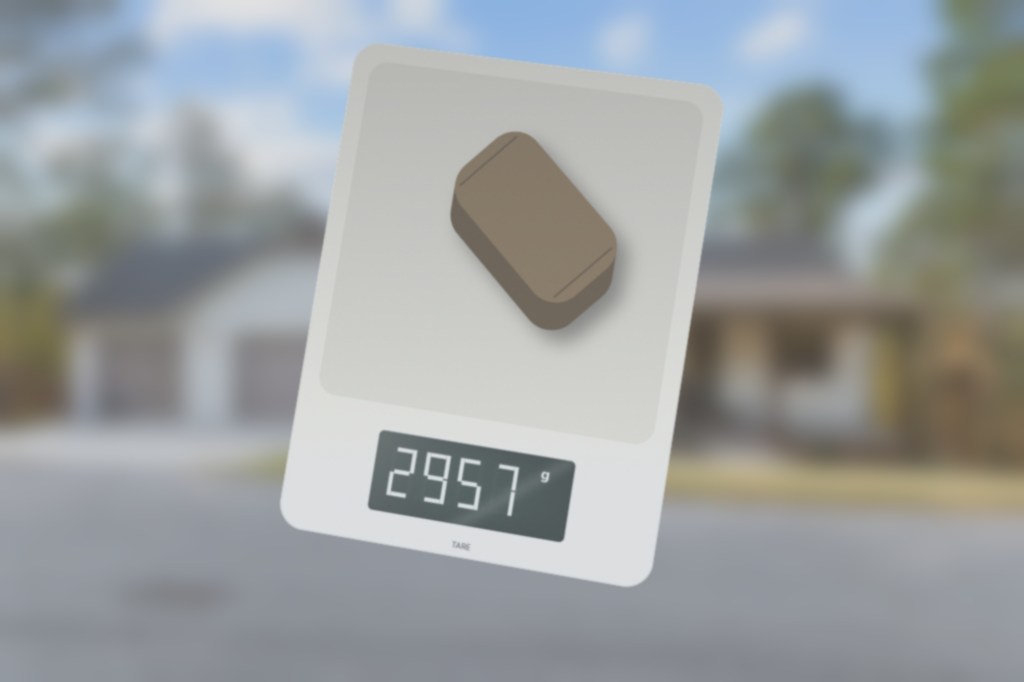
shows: value=2957 unit=g
